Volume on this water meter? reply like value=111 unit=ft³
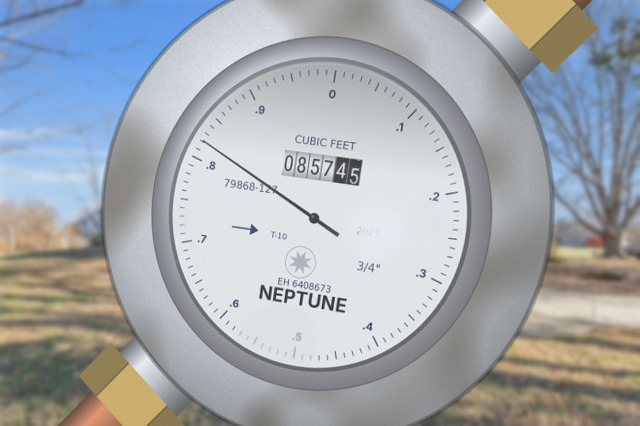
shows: value=85744.82 unit=ft³
